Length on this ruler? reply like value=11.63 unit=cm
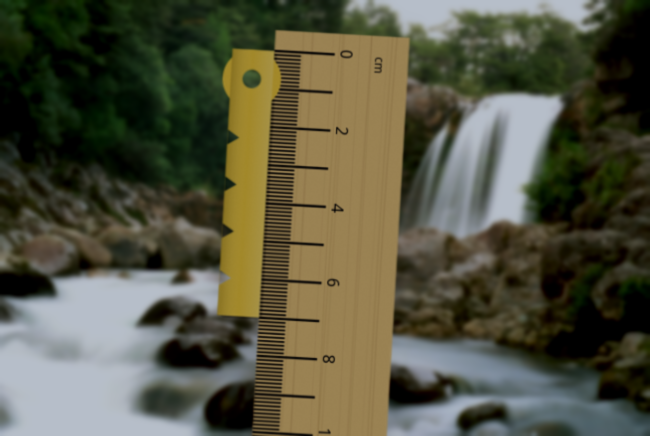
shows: value=7 unit=cm
